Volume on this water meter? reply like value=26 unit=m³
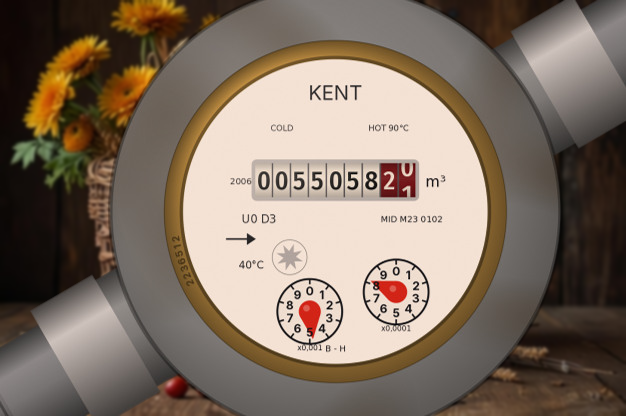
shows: value=55058.2048 unit=m³
